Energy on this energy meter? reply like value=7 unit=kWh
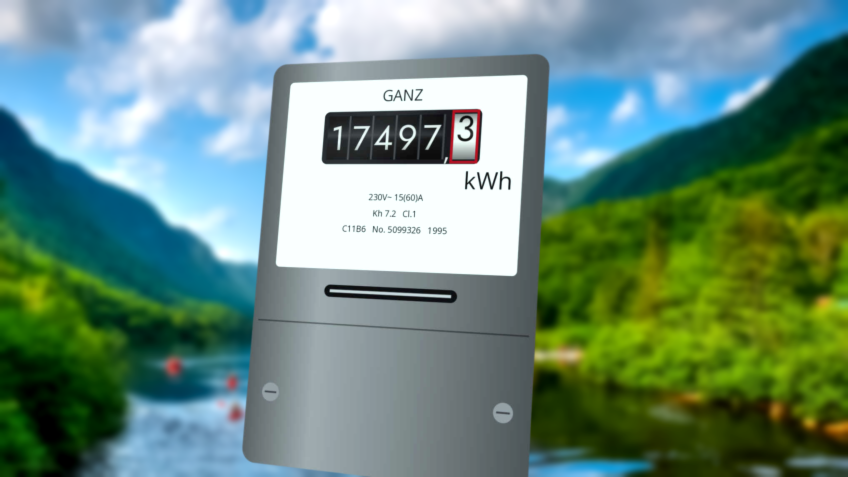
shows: value=17497.3 unit=kWh
